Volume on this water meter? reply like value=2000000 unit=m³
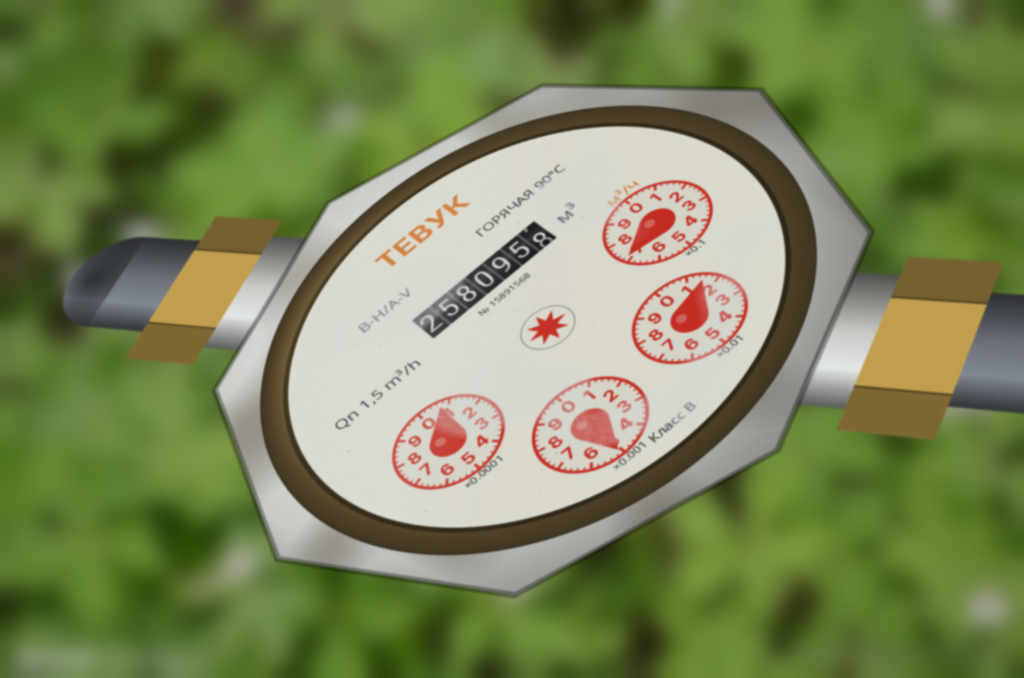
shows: value=2580957.7150 unit=m³
